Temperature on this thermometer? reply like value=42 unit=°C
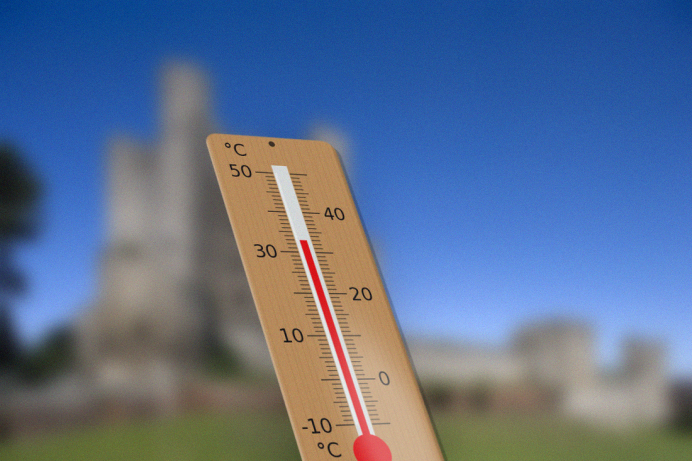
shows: value=33 unit=°C
